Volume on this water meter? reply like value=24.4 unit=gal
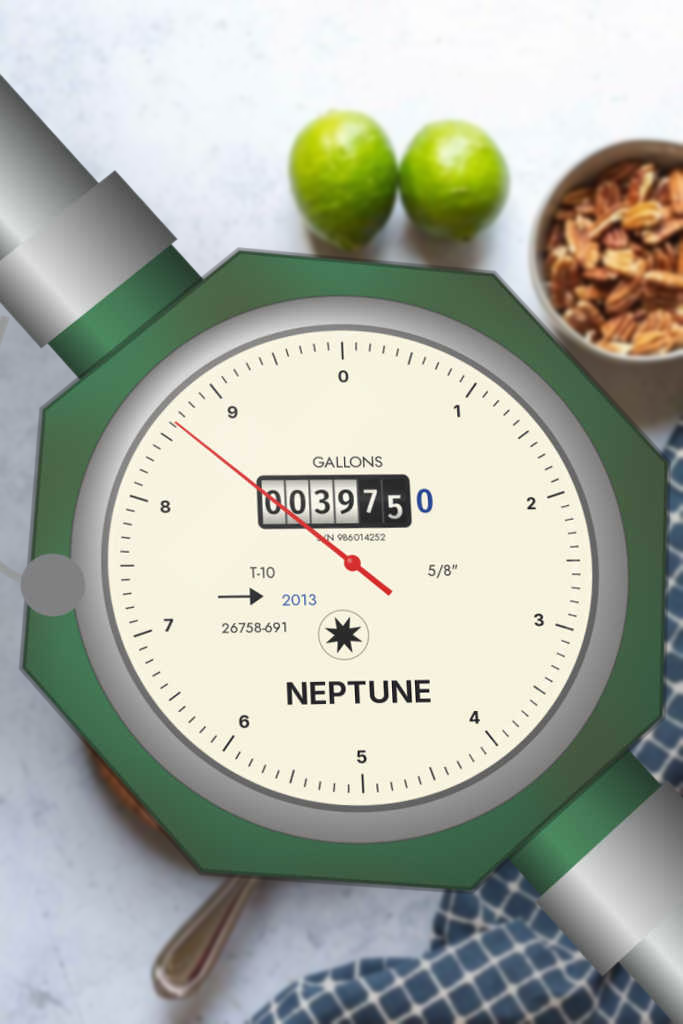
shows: value=39748.6 unit=gal
